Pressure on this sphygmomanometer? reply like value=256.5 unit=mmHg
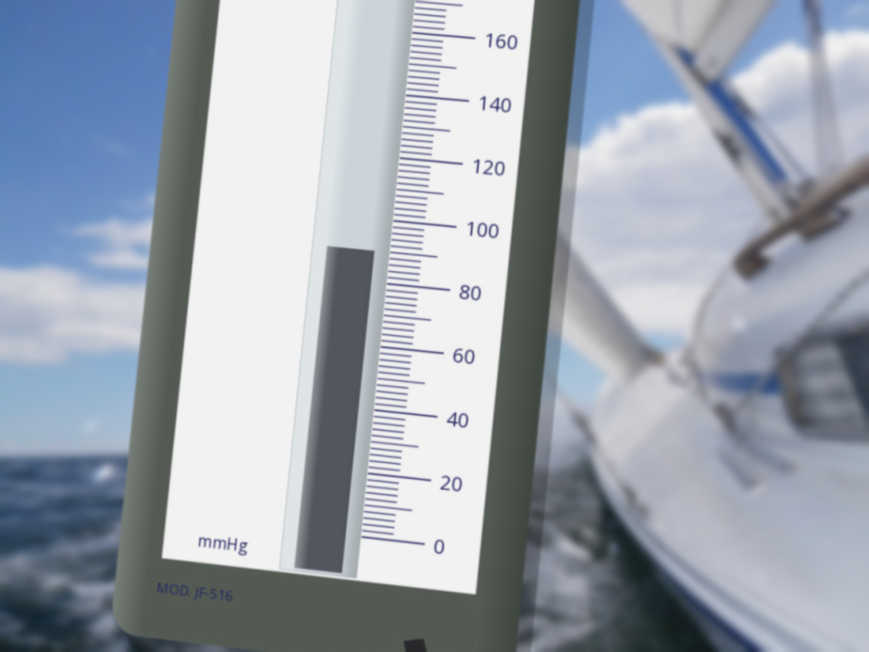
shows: value=90 unit=mmHg
